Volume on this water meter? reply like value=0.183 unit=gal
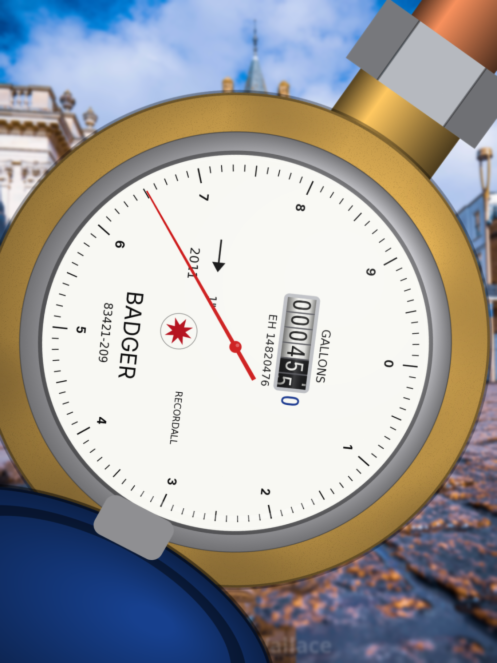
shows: value=4546.5 unit=gal
